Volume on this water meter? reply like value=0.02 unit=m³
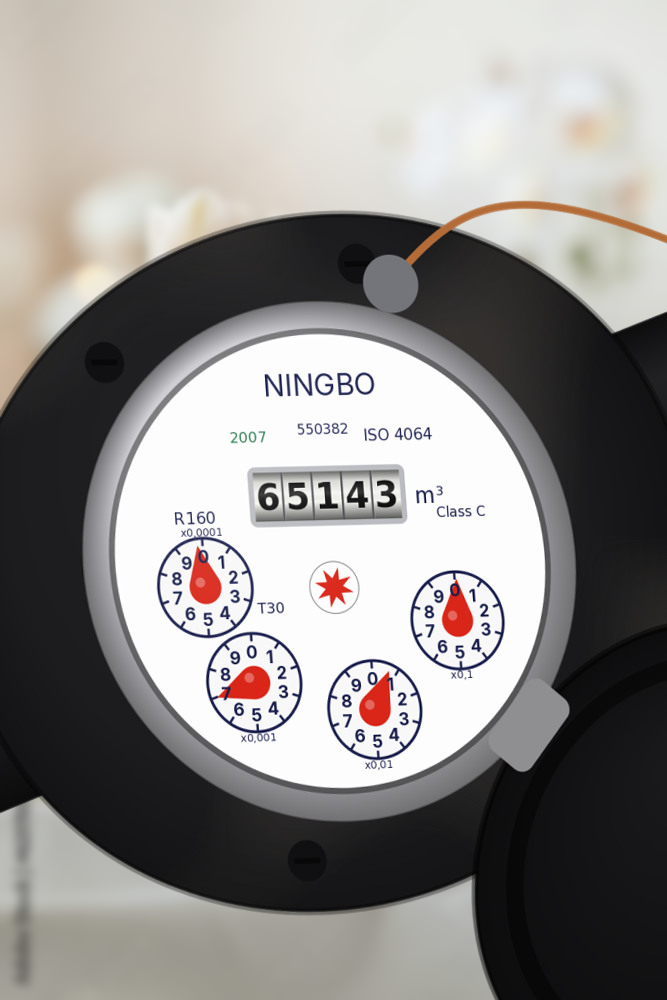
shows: value=65143.0069 unit=m³
